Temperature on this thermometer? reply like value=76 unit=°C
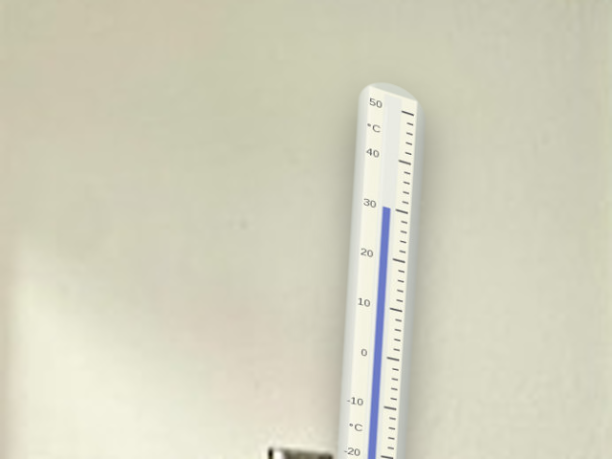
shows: value=30 unit=°C
